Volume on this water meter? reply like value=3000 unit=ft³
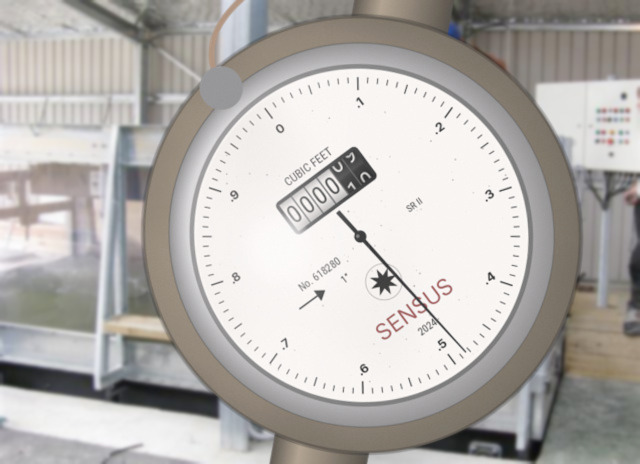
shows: value=9.48 unit=ft³
